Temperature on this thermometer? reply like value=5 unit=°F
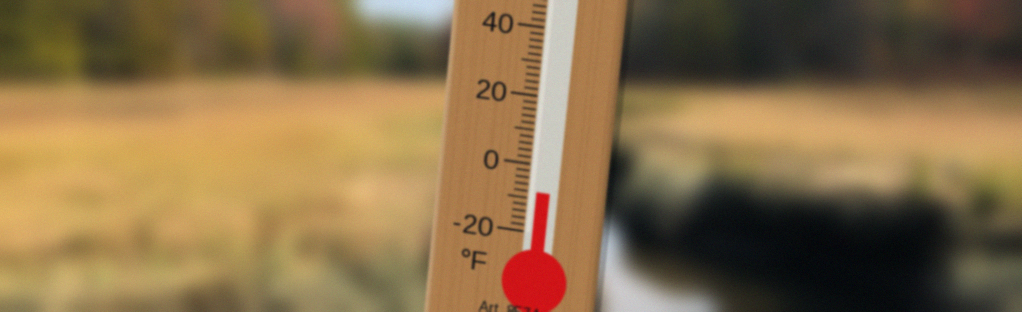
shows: value=-8 unit=°F
